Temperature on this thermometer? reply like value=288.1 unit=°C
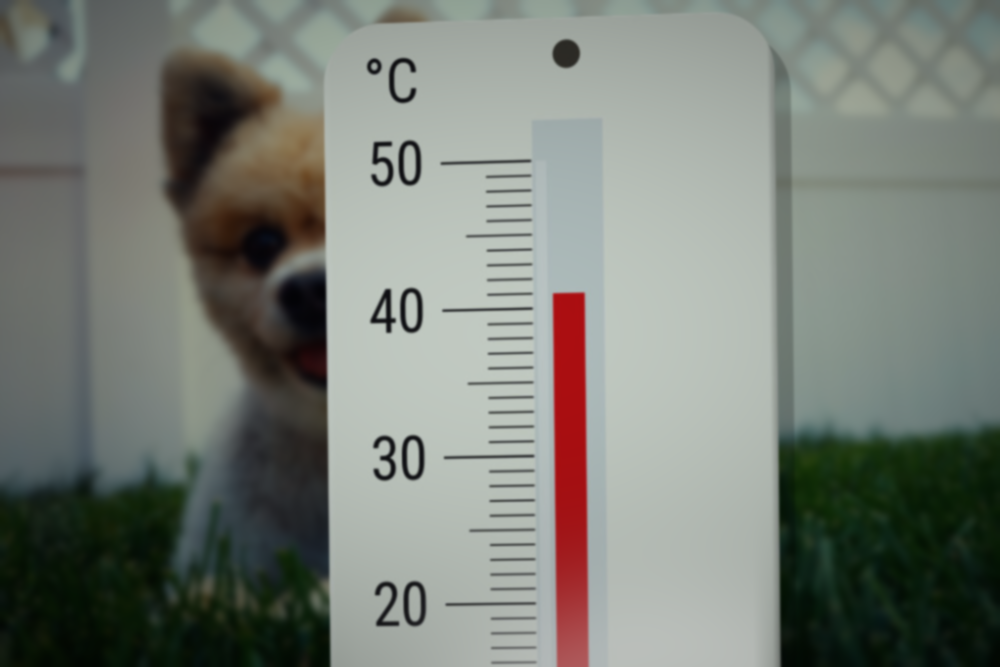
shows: value=41 unit=°C
